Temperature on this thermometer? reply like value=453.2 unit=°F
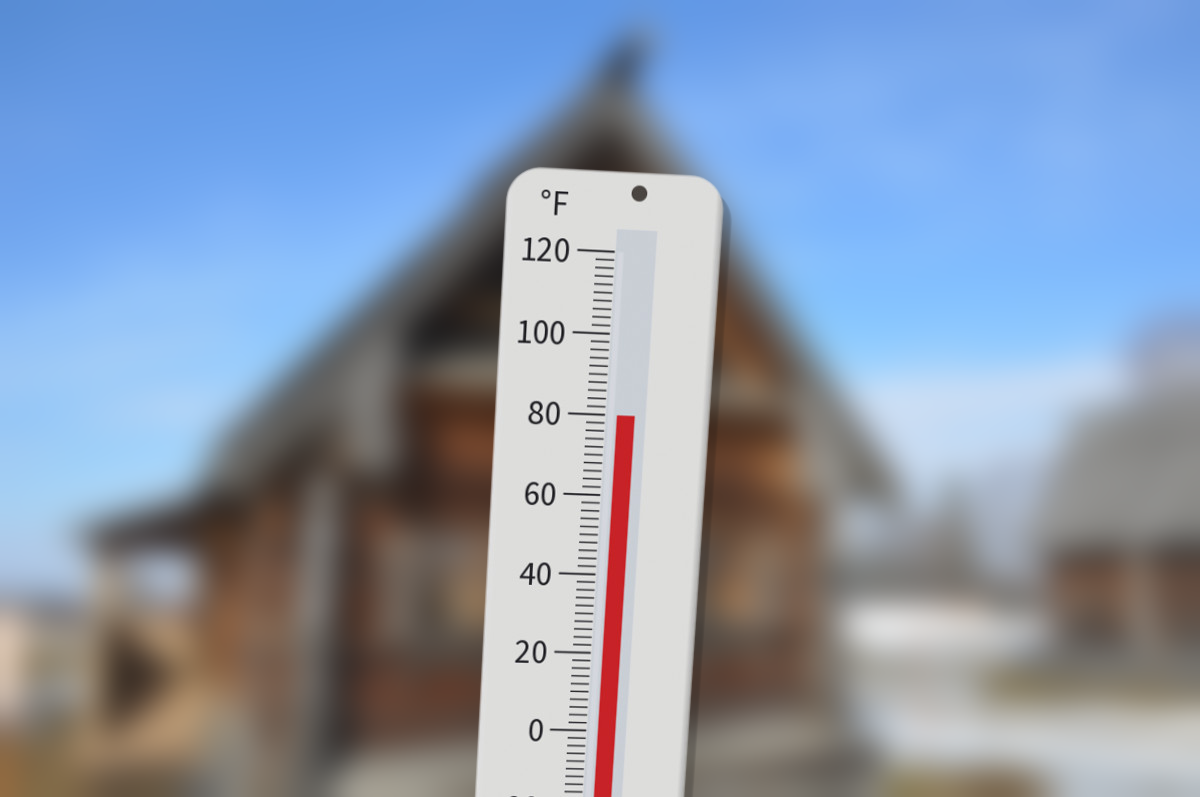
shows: value=80 unit=°F
